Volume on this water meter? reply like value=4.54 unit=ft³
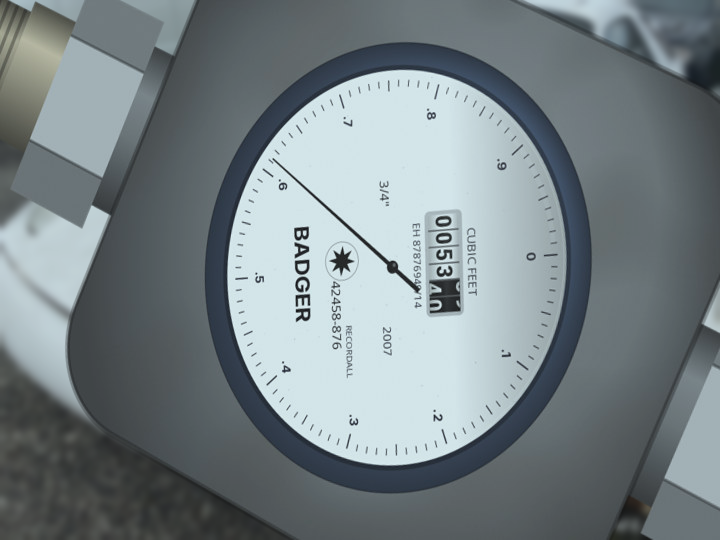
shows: value=5339.61 unit=ft³
